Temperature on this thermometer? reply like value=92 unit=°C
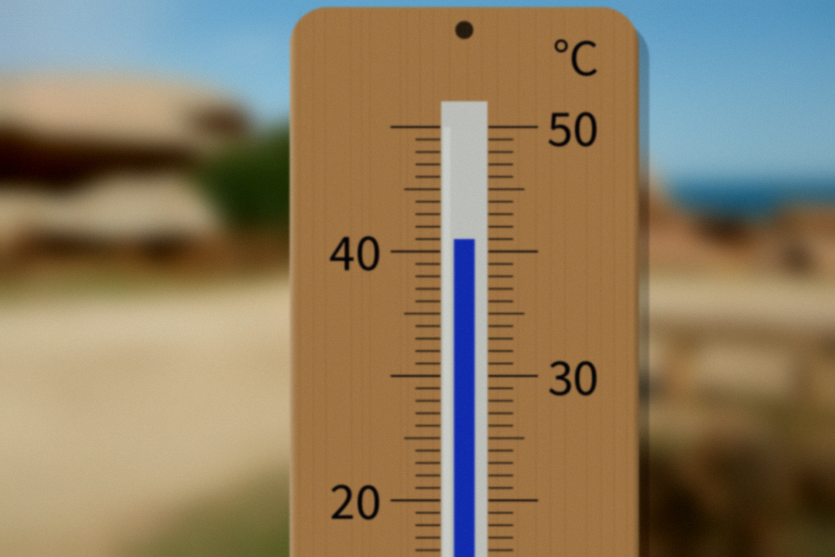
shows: value=41 unit=°C
